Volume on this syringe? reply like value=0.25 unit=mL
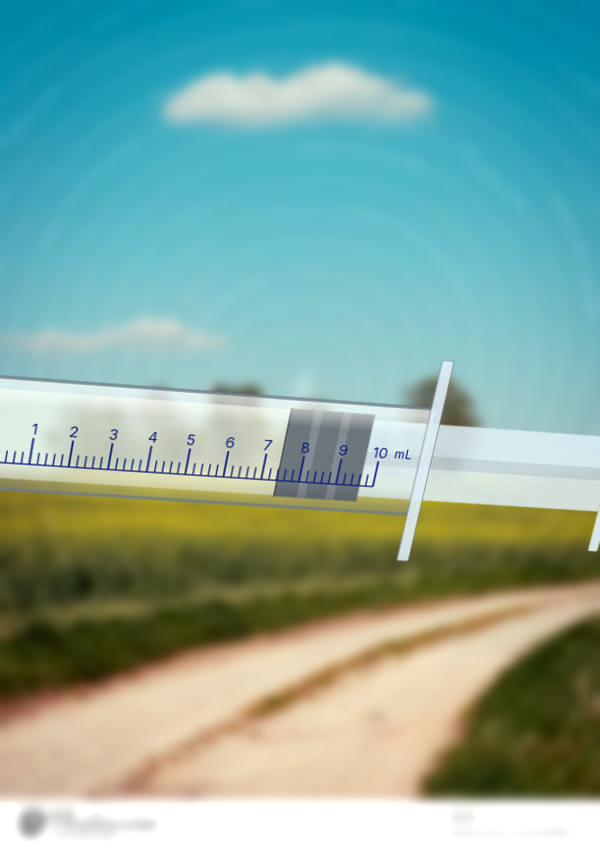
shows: value=7.4 unit=mL
